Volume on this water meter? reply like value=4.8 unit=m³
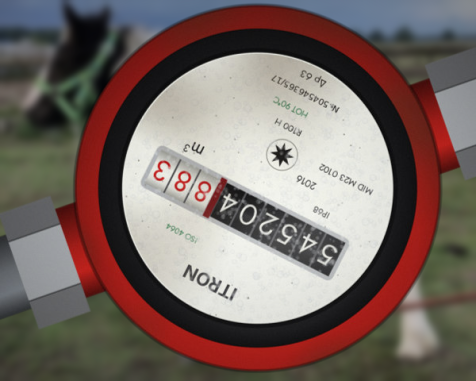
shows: value=545204.883 unit=m³
